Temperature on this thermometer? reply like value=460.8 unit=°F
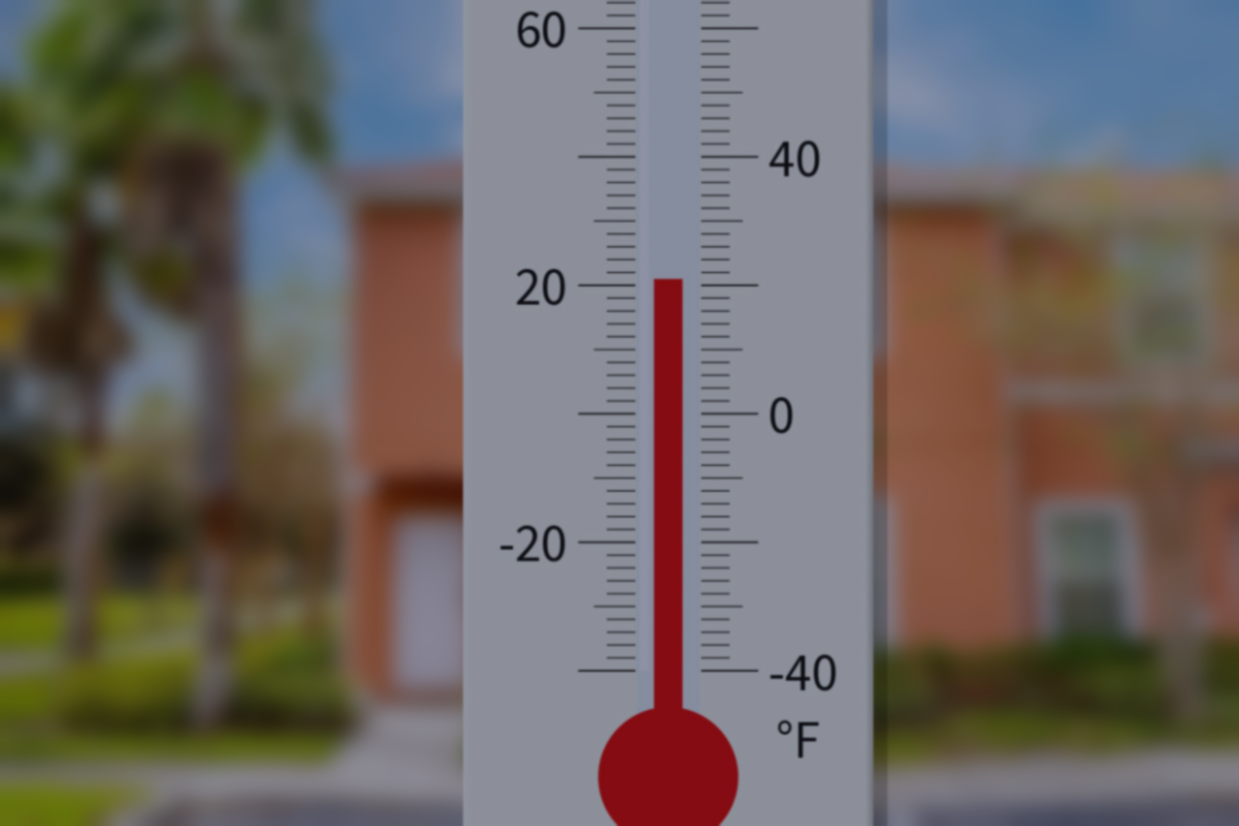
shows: value=21 unit=°F
